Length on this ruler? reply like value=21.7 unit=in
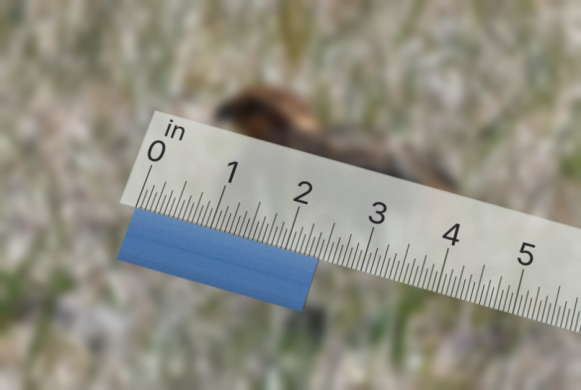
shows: value=2.4375 unit=in
